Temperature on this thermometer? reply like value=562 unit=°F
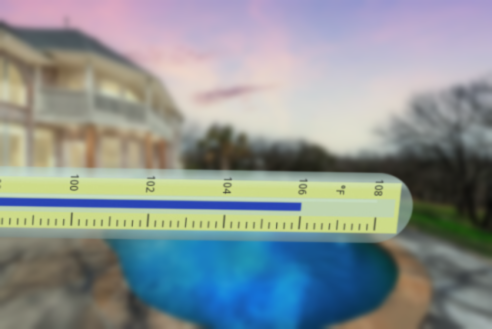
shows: value=106 unit=°F
